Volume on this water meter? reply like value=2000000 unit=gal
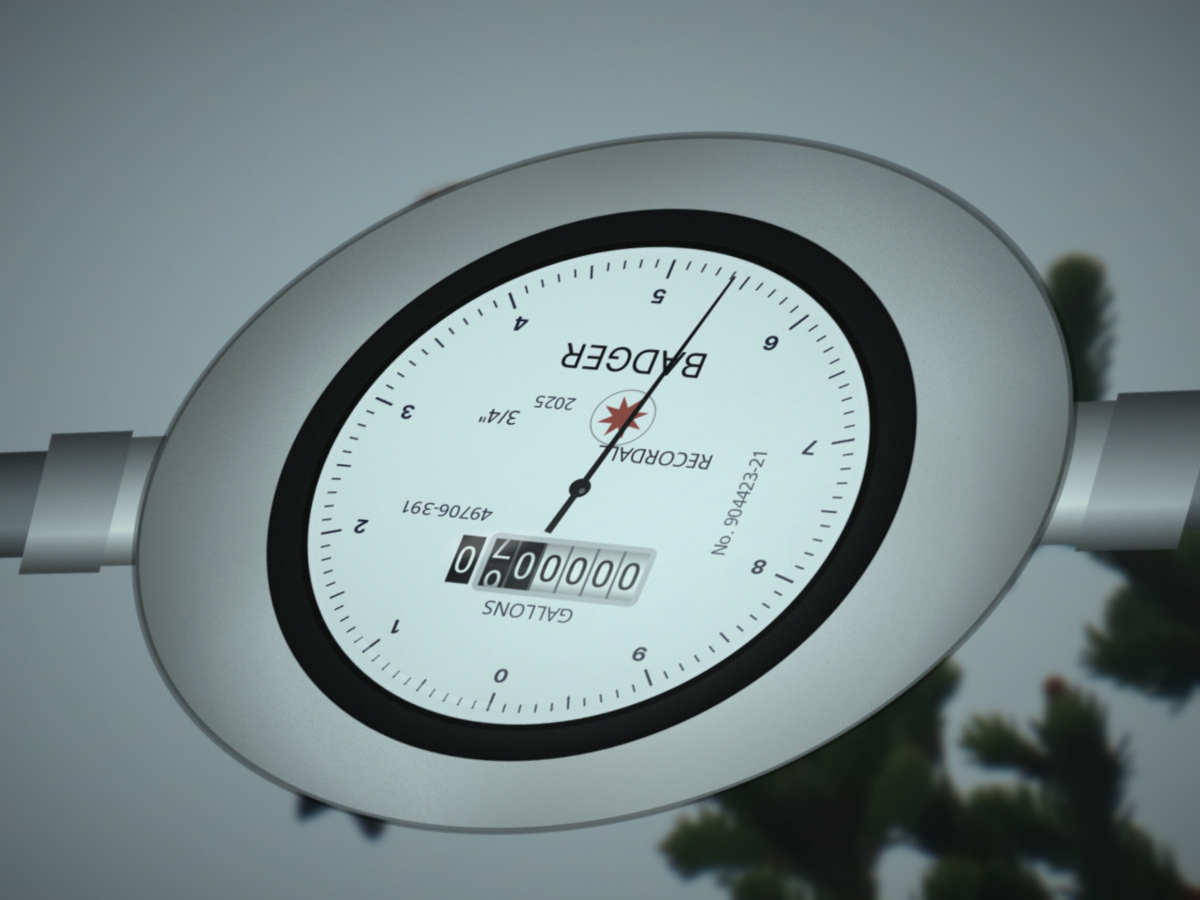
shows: value=65.4 unit=gal
